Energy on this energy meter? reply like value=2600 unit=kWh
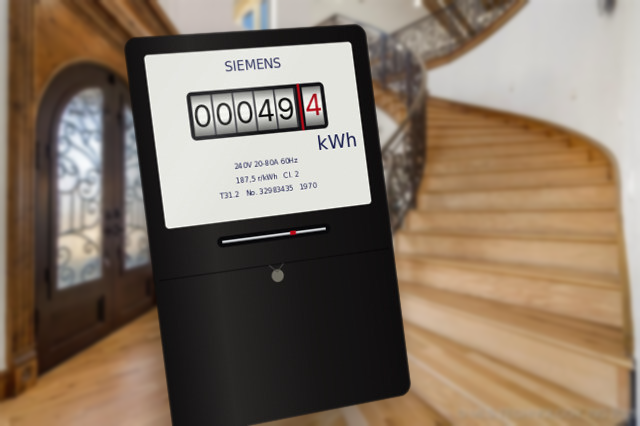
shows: value=49.4 unit=kWh
